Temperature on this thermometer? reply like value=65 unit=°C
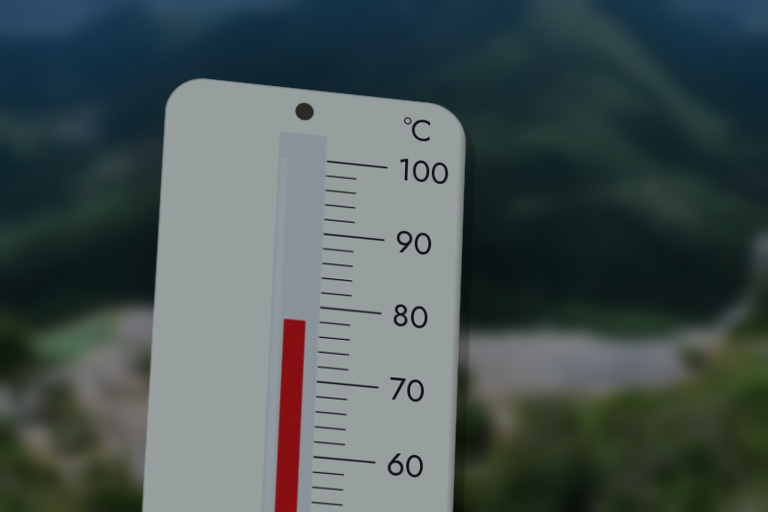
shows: value=78 unit=°C
